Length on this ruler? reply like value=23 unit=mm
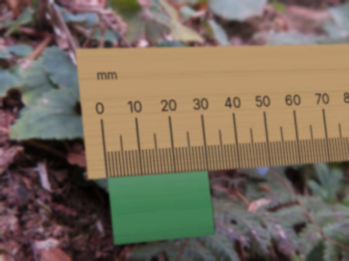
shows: value=30 unit=mm
